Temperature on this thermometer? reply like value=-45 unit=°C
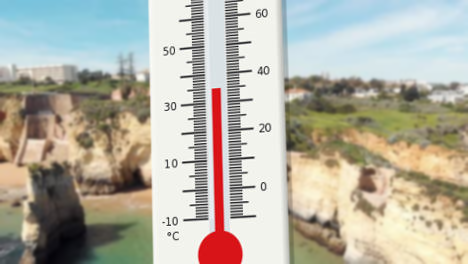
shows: value=35 unit=°C
